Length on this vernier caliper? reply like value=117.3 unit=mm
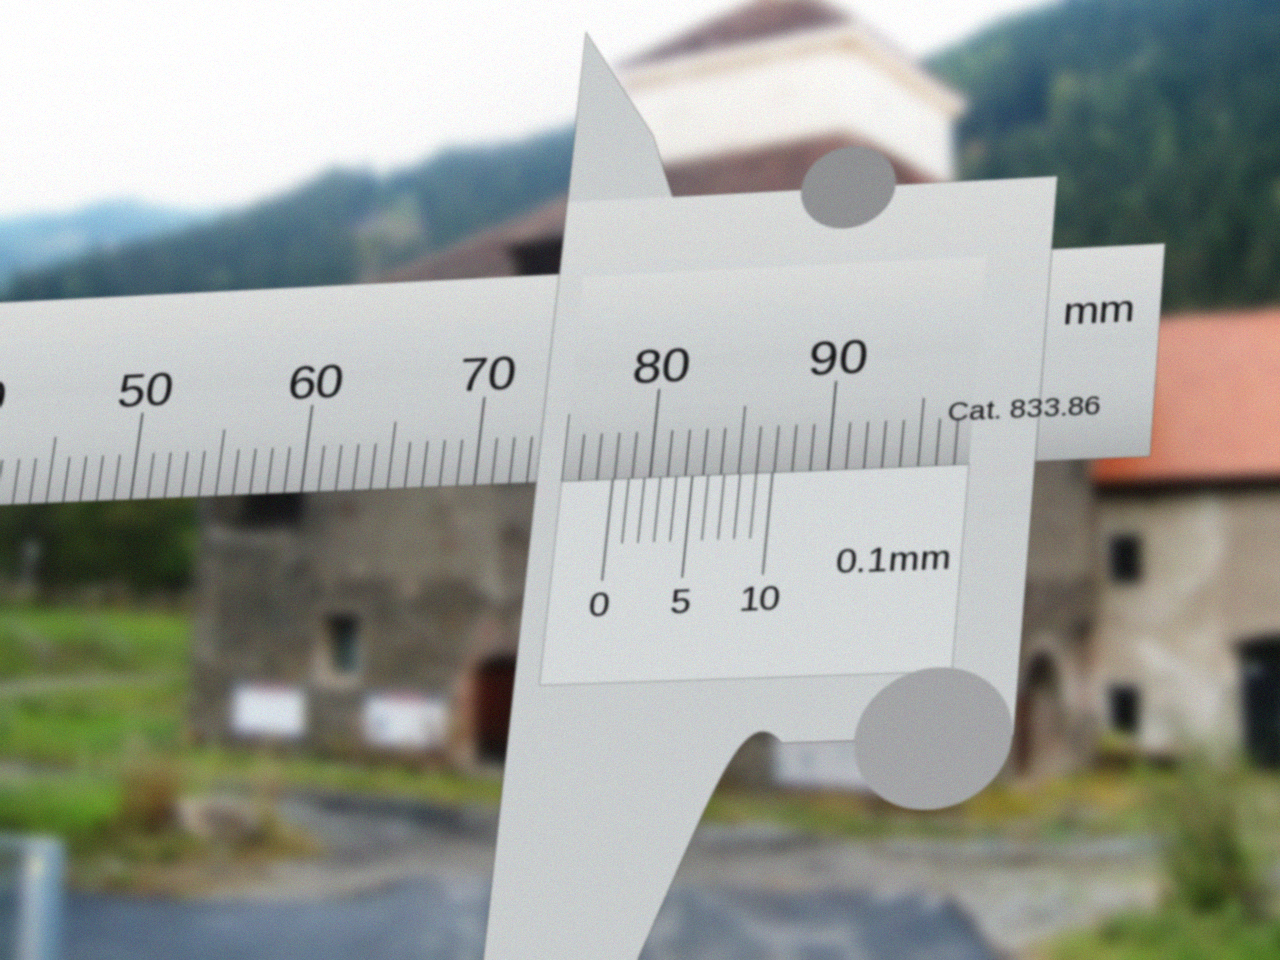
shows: value=77.9 unit=mm
